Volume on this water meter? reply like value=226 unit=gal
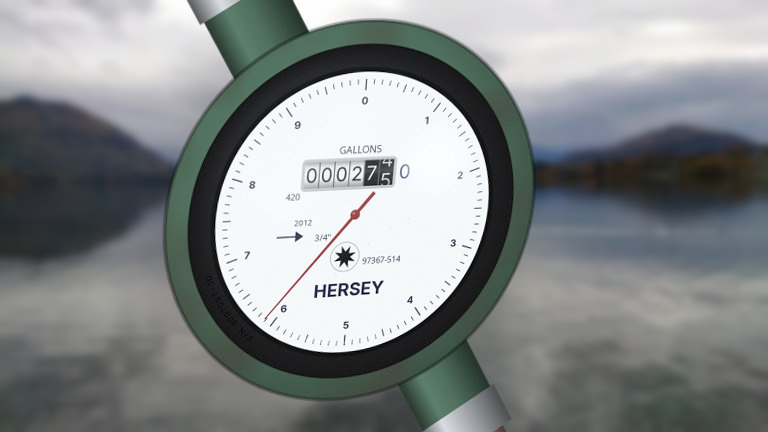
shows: value=2746.1 unit=gal
